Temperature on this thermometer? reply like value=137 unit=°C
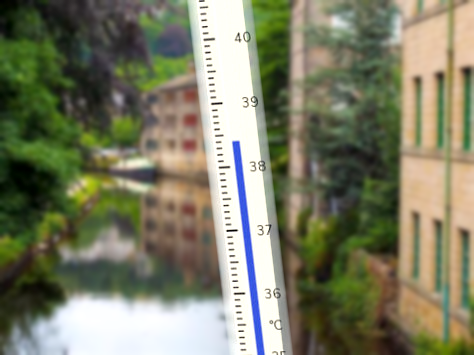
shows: value=38.4 unit=°C
